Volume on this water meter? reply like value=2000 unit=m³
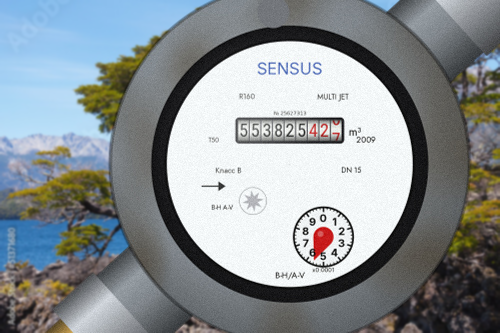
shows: value=553825.4265 unit=m³
